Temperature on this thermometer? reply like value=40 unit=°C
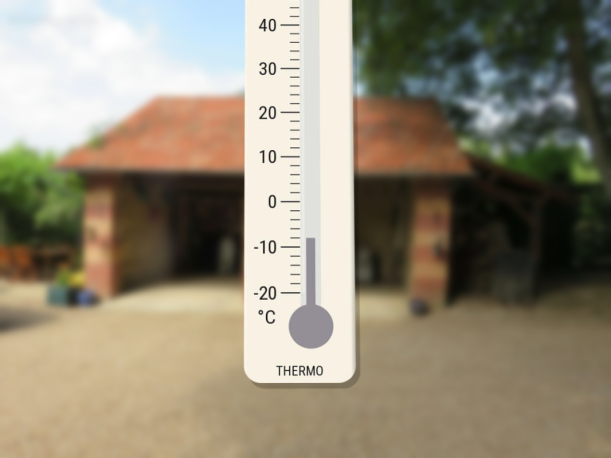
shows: value=-8 unit=°C
